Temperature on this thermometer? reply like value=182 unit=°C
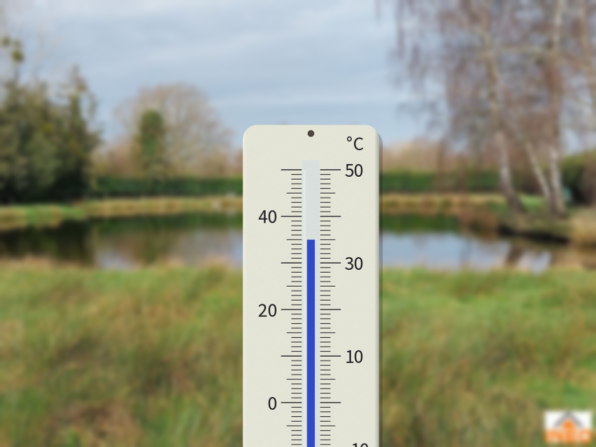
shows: value=35 unit=°C
